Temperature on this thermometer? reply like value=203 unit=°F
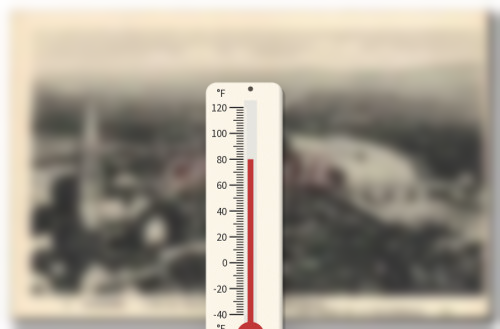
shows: value=80 unit=°F
